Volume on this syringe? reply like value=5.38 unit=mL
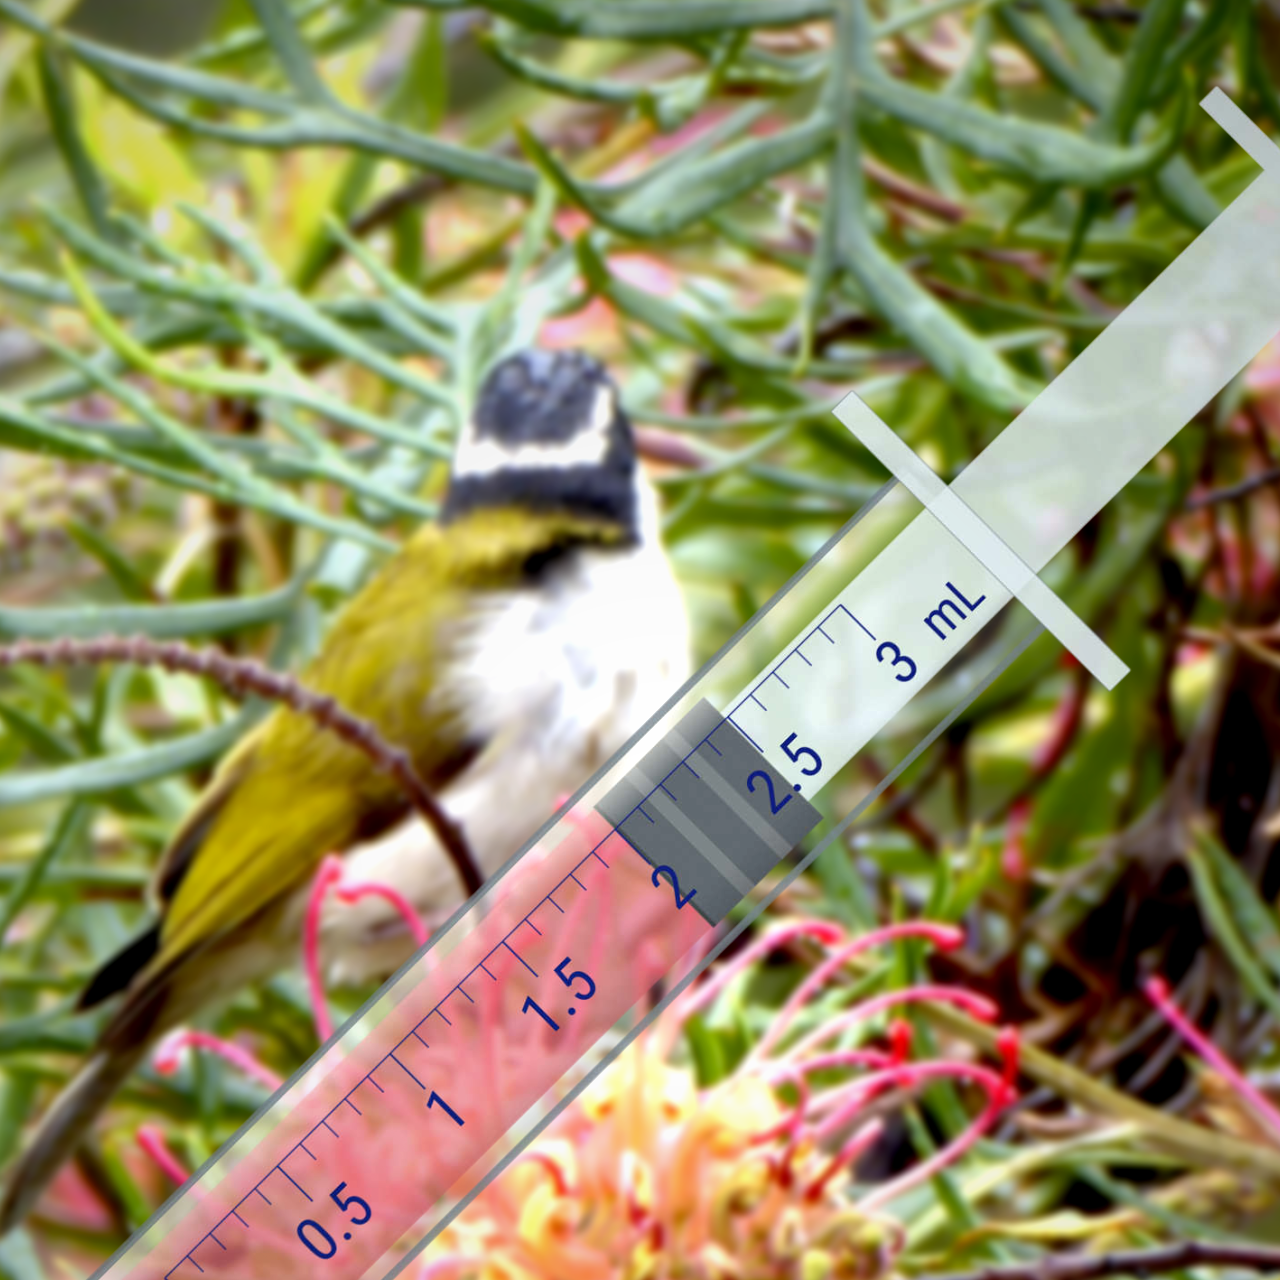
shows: value=2 unit=mL
